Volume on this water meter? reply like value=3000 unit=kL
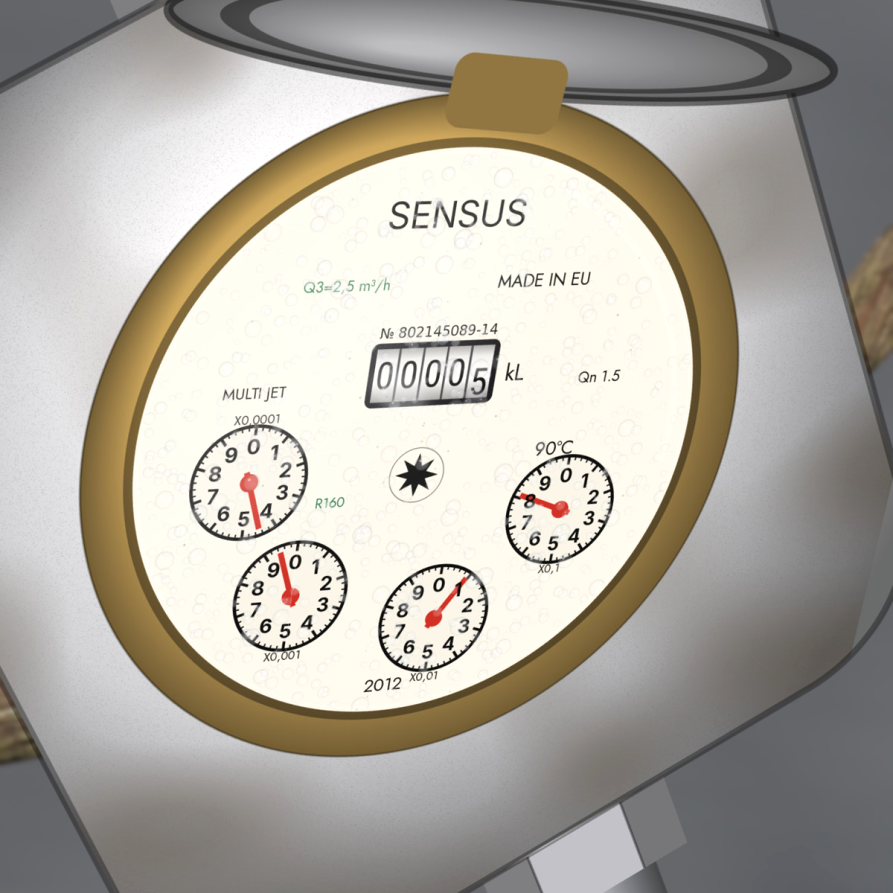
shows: value=4.8094 unit=kL
